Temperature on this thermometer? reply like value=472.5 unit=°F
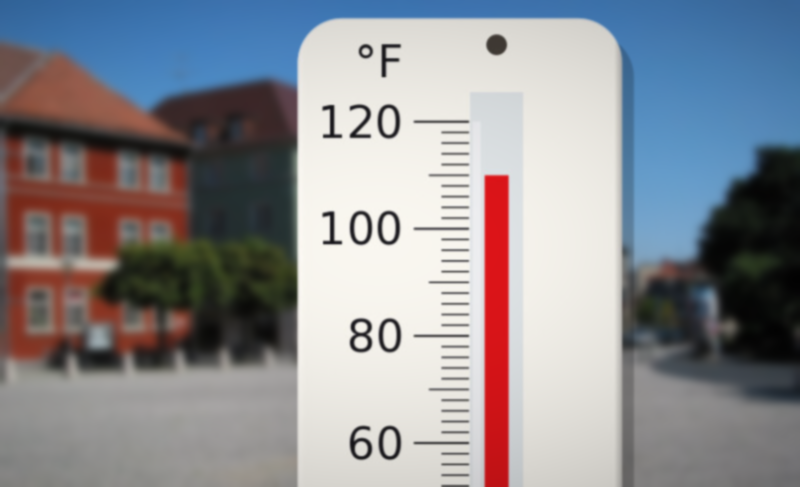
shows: value=110 unit=°F
